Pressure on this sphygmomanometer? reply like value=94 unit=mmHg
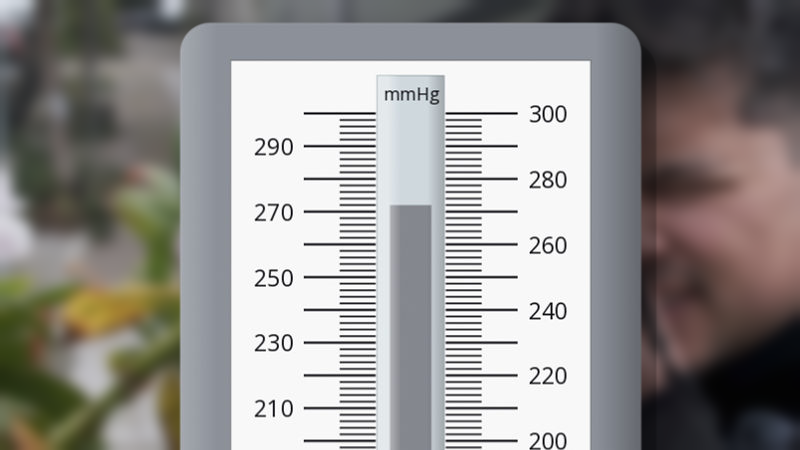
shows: value=272 unit=mmHg
